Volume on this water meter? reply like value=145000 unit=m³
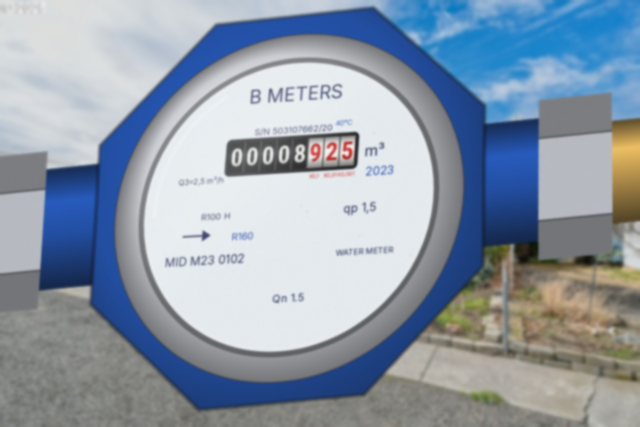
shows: value=8.925 unit=m³
